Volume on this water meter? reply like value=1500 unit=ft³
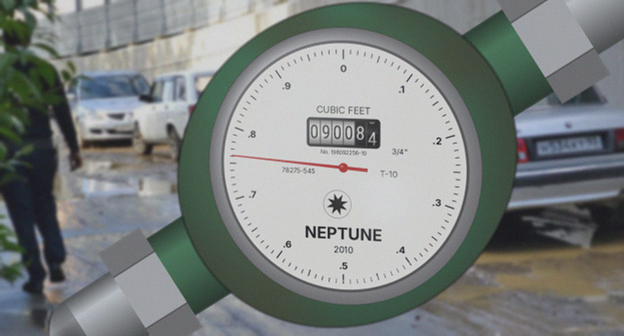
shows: value=90083.76 unit=ft³
